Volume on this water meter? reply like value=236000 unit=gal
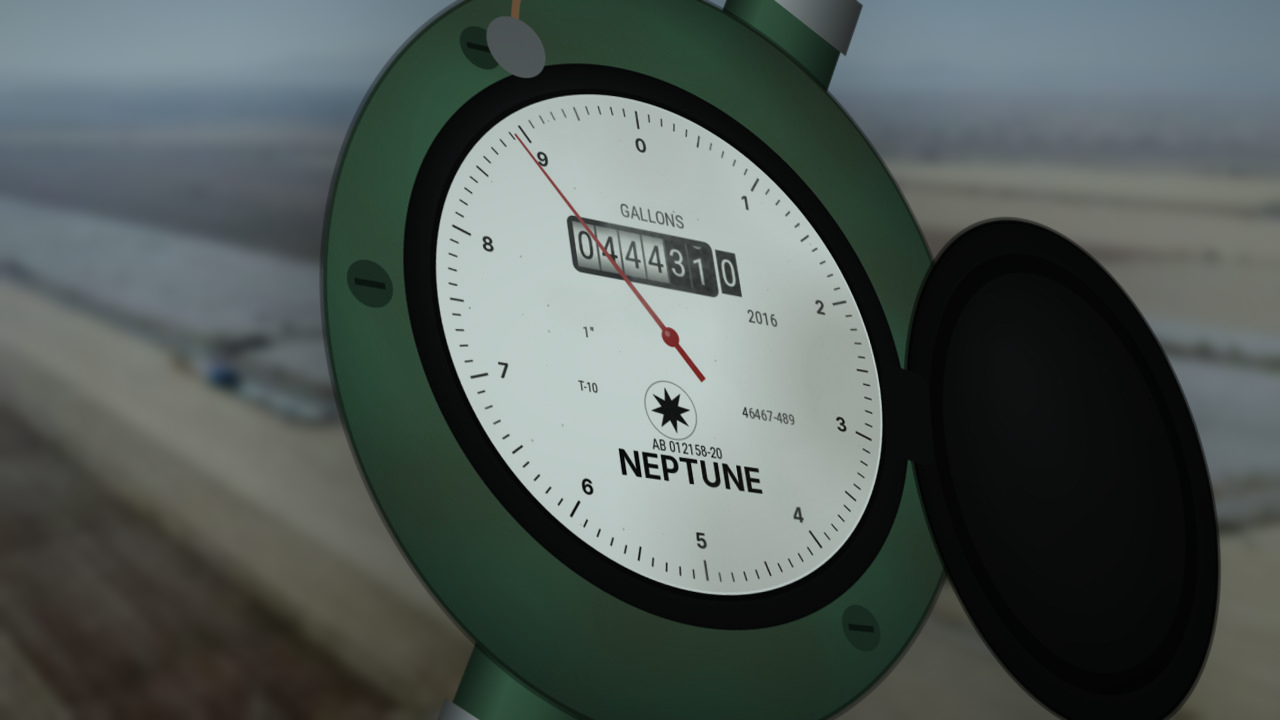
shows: value=444308.9 unit=gal
